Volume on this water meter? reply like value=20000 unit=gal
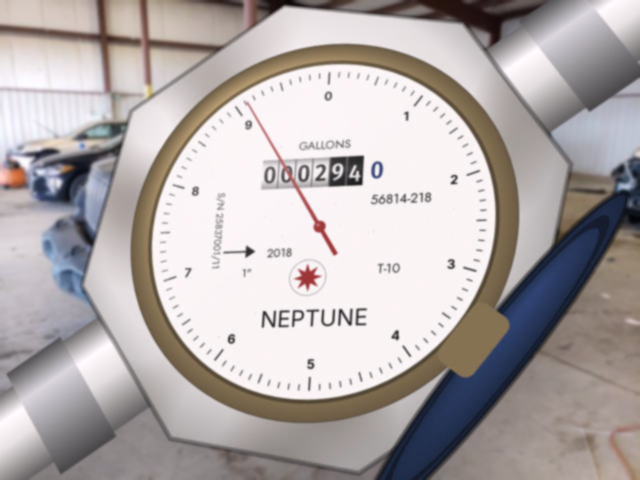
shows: value=2939.1 unit=gal
